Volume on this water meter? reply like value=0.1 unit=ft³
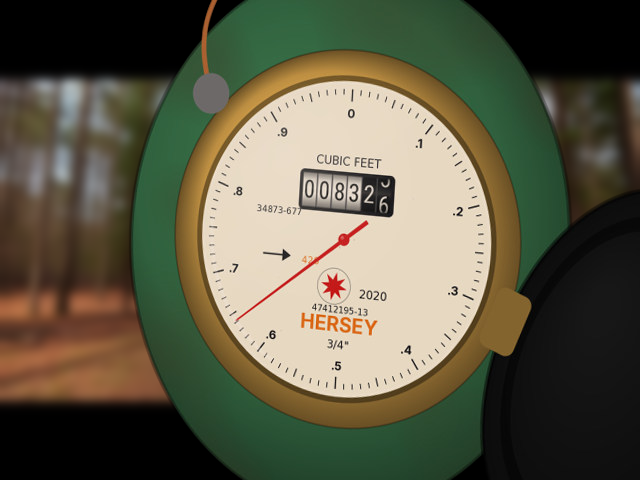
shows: value=8325.64 unit=ft³
